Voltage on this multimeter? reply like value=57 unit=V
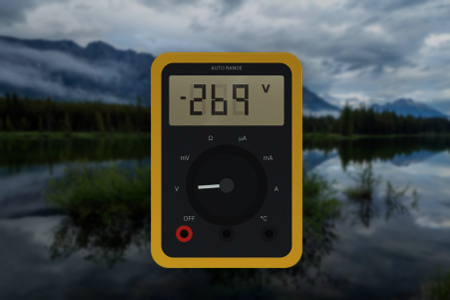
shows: value=-269 unit=V
